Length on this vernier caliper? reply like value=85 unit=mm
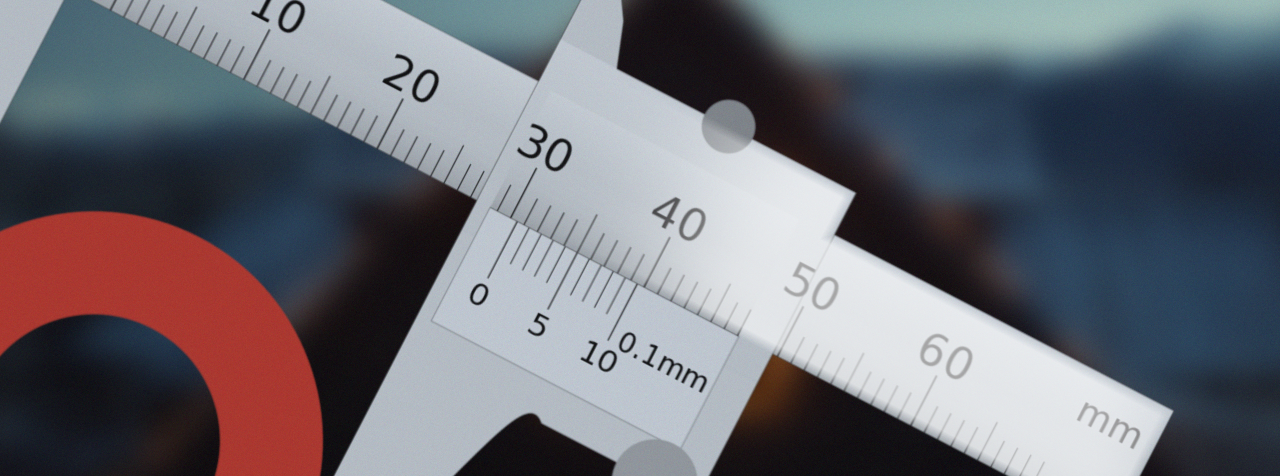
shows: value=30.5 unit=mm
